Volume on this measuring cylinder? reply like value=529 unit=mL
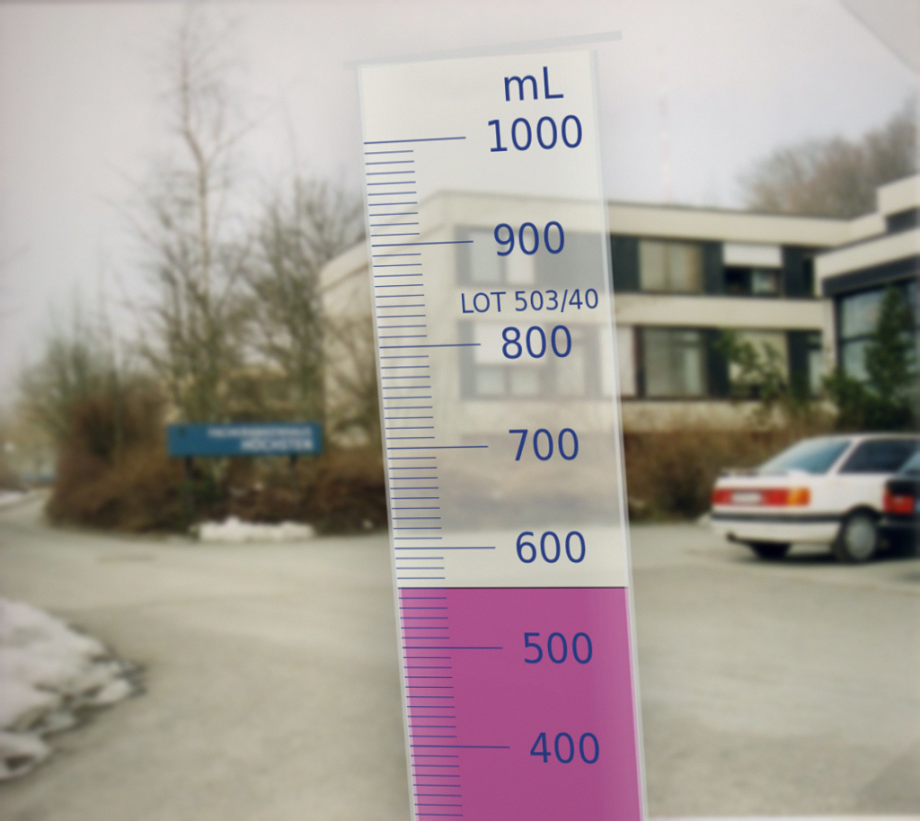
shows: value=560 unit=mL
